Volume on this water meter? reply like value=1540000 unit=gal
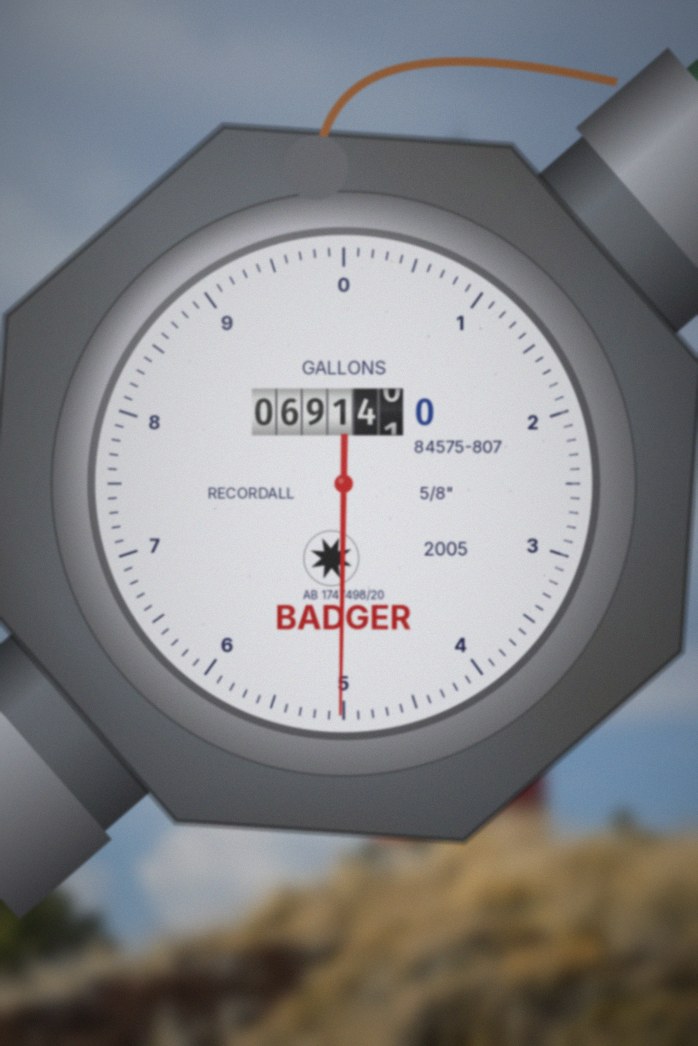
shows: value=691405.0 unit=gal
